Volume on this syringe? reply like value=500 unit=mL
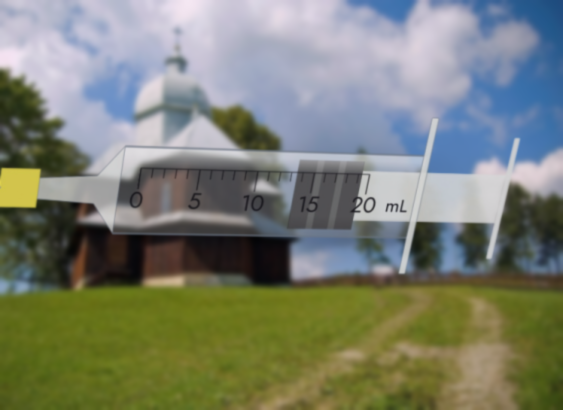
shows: value=13.5 unit=mL
